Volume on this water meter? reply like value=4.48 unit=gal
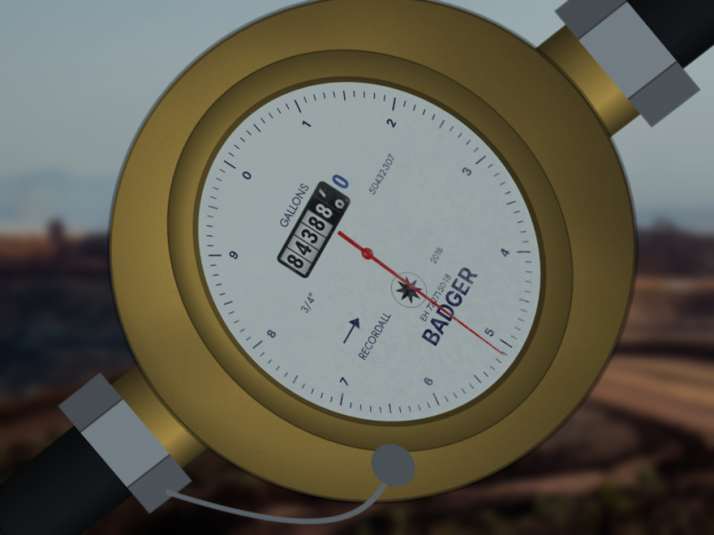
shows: value=8438875.1 unit=gal
